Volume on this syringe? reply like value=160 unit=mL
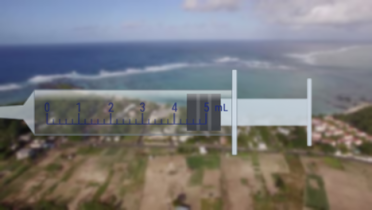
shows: value=4.4 unit=mL
